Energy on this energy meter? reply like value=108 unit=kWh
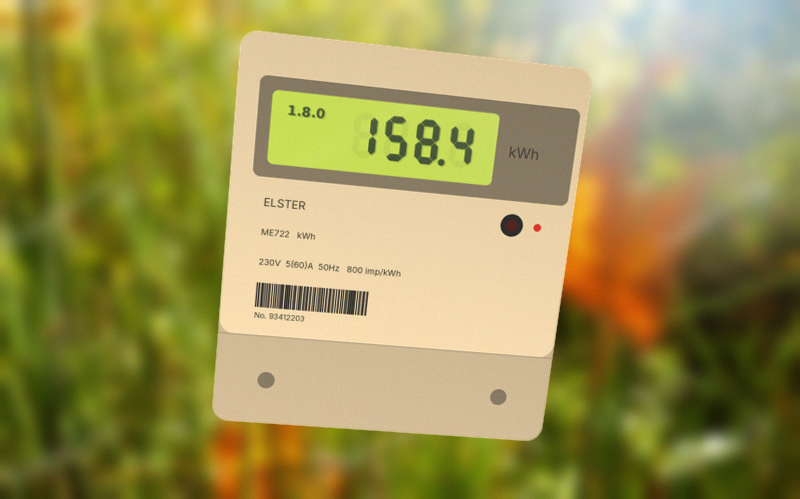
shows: value=158.4 unit=kWh
